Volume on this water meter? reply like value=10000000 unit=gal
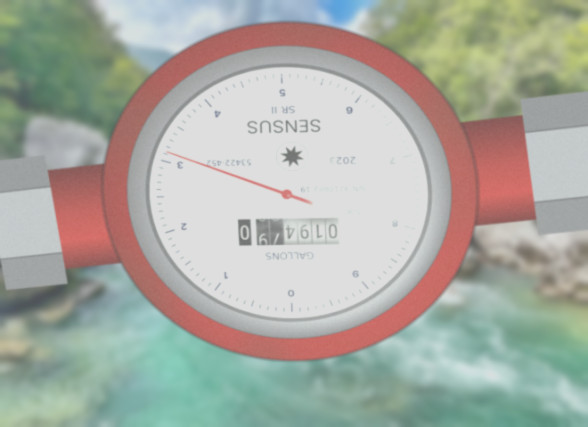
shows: value=194793.1 unit=gal
